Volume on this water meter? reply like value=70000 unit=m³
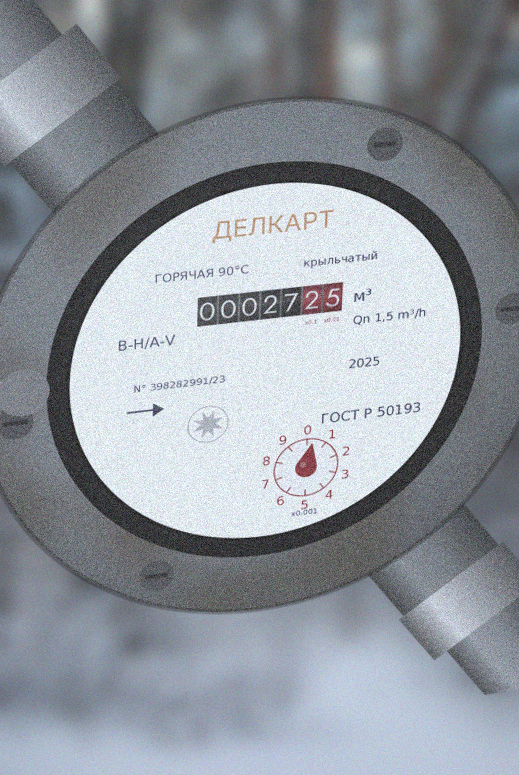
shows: value=27.250 unit=m³
